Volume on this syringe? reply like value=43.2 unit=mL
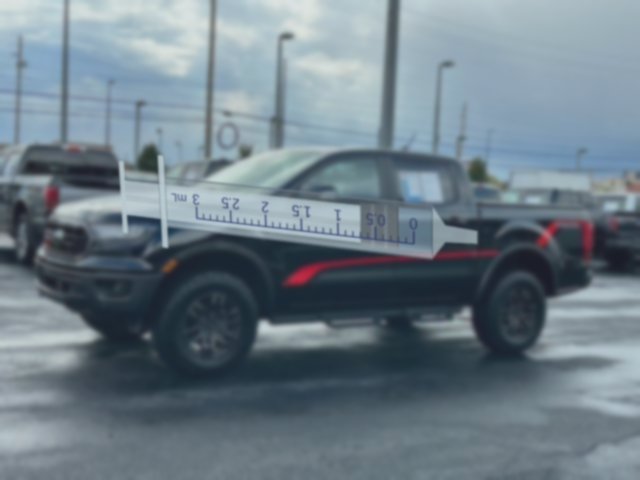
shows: value=0.2 unit=mL
